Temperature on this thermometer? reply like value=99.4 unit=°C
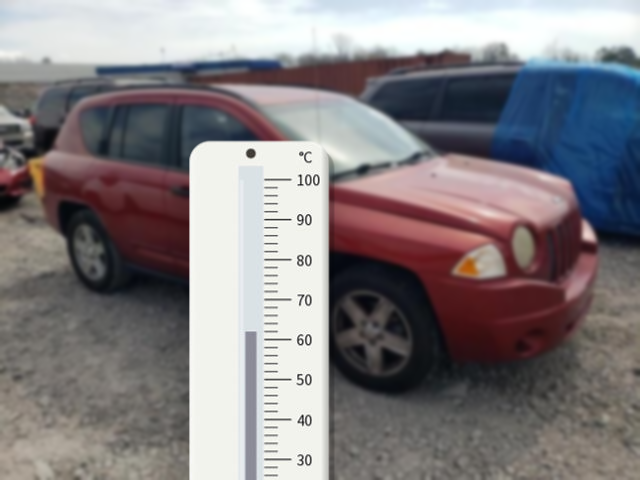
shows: value=62 unit=°C
